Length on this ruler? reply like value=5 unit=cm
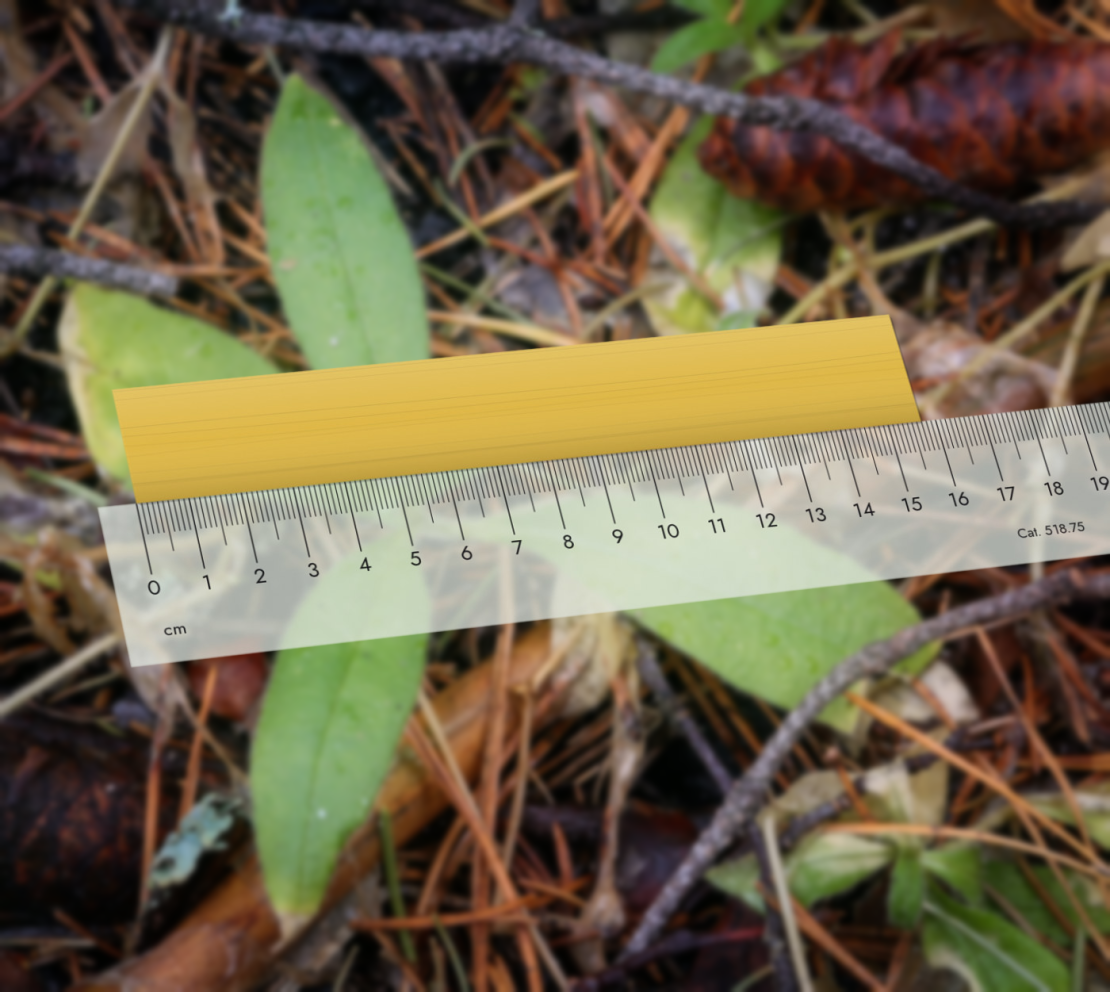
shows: value=15.7 unit=cm
